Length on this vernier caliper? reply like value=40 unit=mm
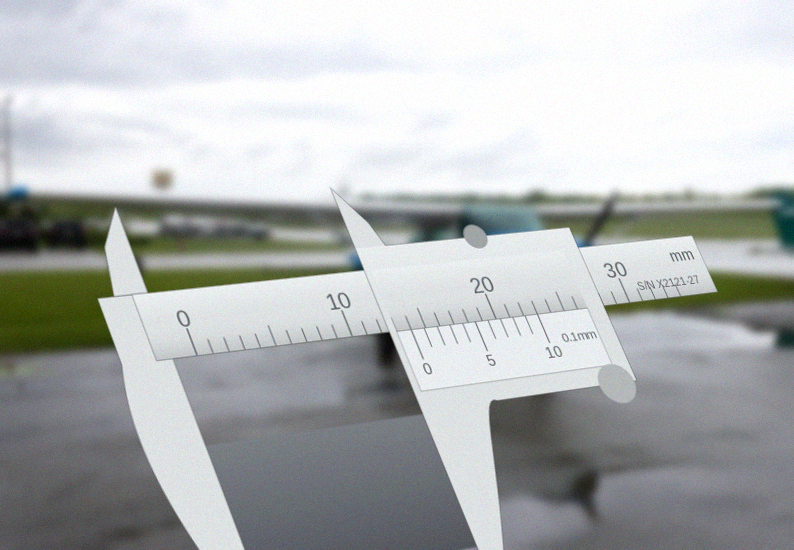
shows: value=14.0 unit=mm
